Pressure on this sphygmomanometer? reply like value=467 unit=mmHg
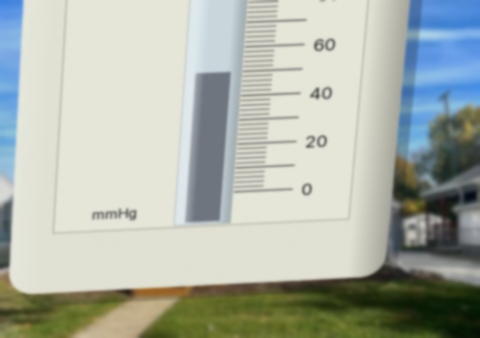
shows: value=50 unit=mmHg
